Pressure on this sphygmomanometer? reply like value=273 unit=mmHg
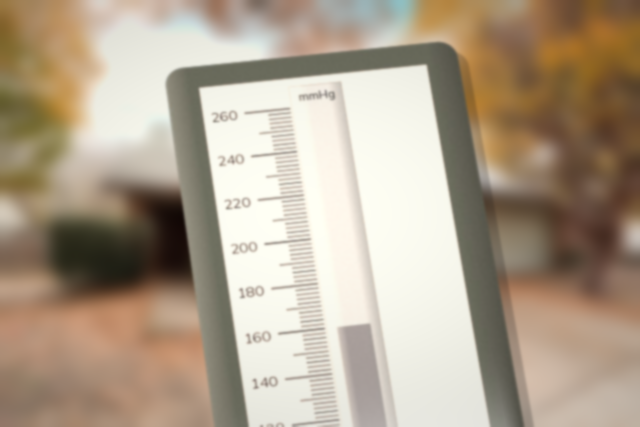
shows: value=160 unit=mmHg
